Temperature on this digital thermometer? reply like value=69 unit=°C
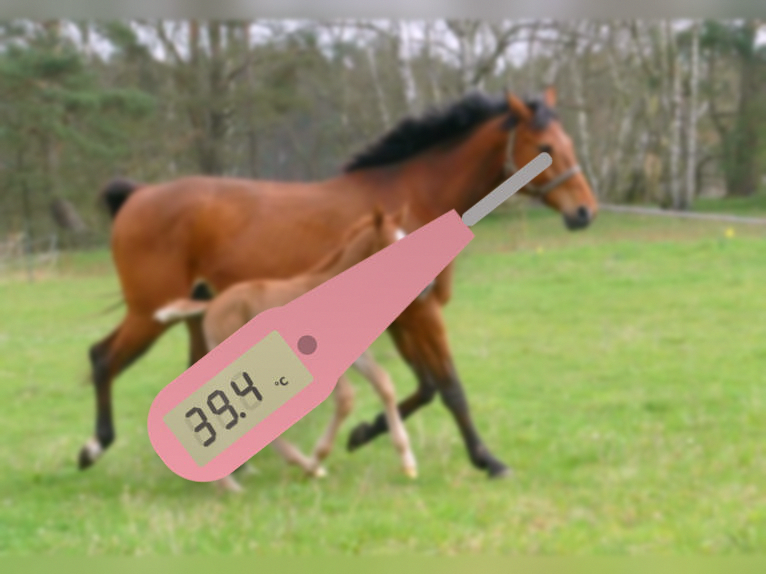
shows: value=39.4 unit=°C
